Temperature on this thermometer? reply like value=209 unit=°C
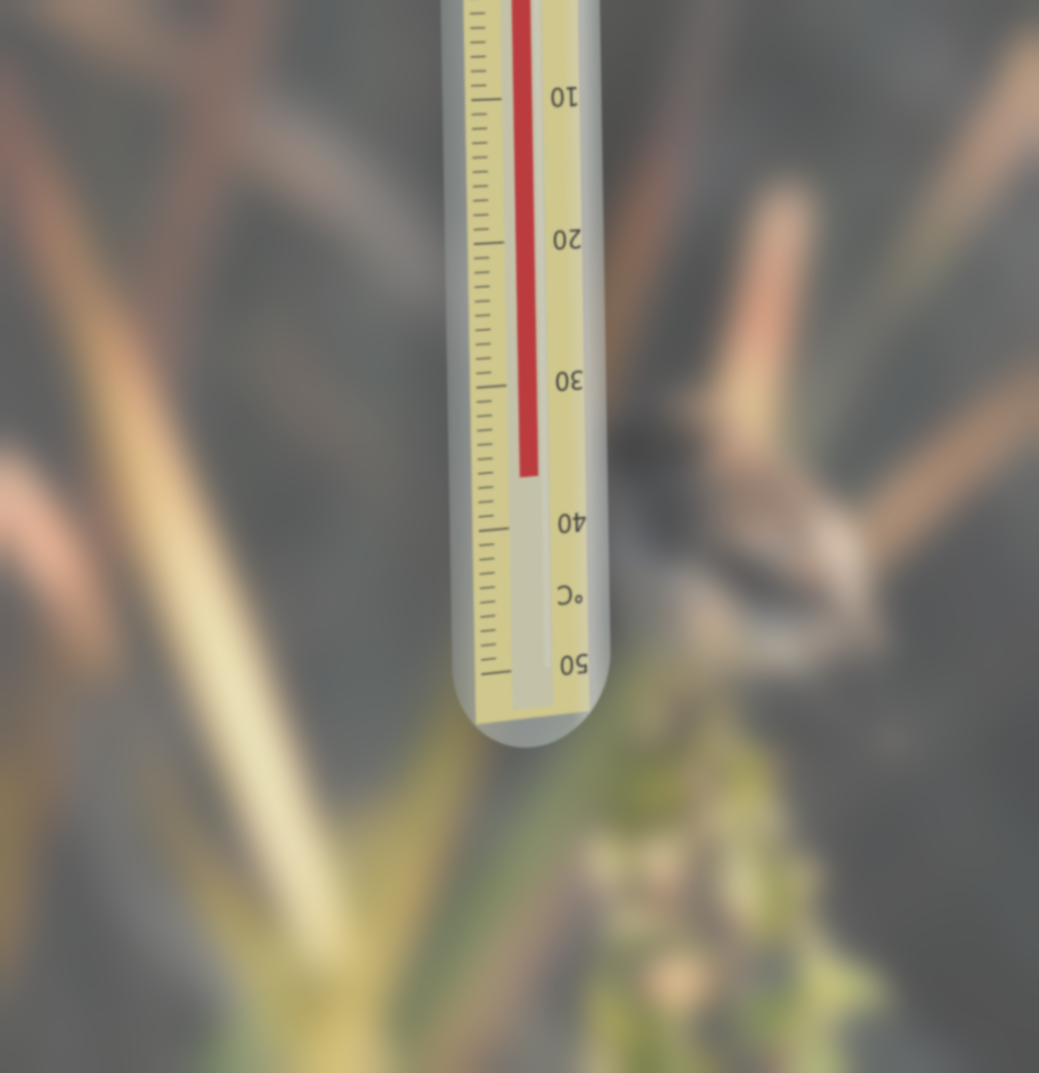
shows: value=36.5 unit=°C
